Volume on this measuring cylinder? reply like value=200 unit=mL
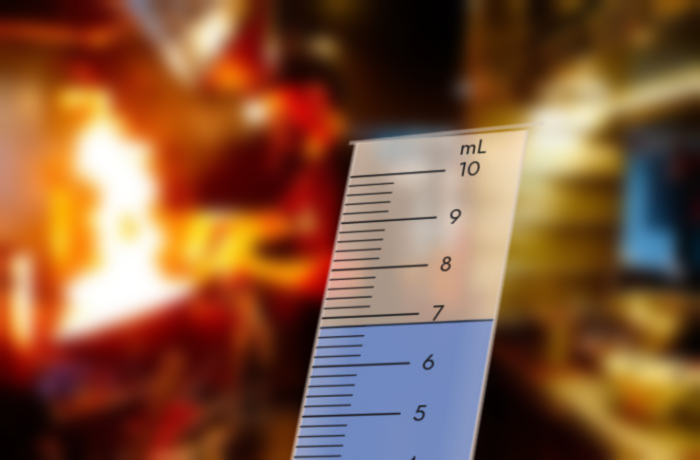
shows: value=6.8 unit=mL
